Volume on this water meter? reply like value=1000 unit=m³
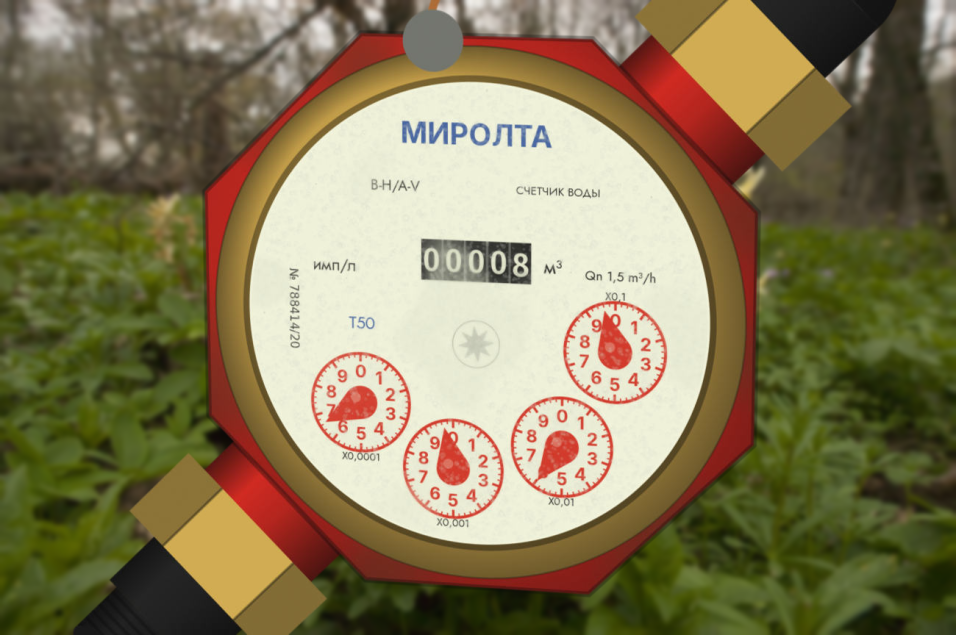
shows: value=7.9596 unit=m³
